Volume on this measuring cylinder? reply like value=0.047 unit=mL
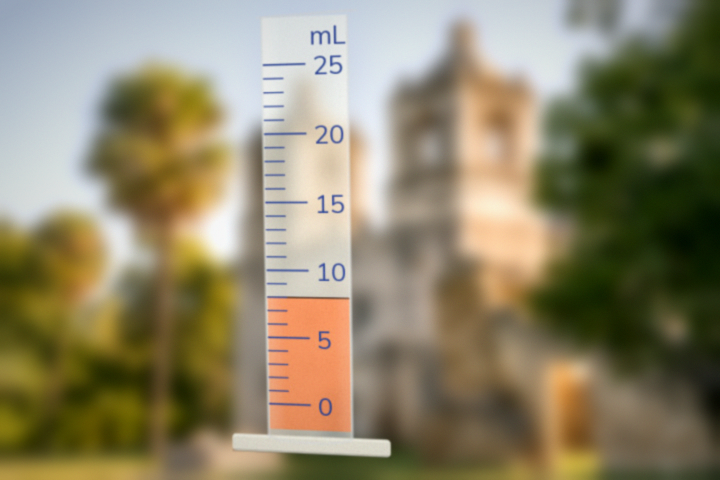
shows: value=8 unit=mL
